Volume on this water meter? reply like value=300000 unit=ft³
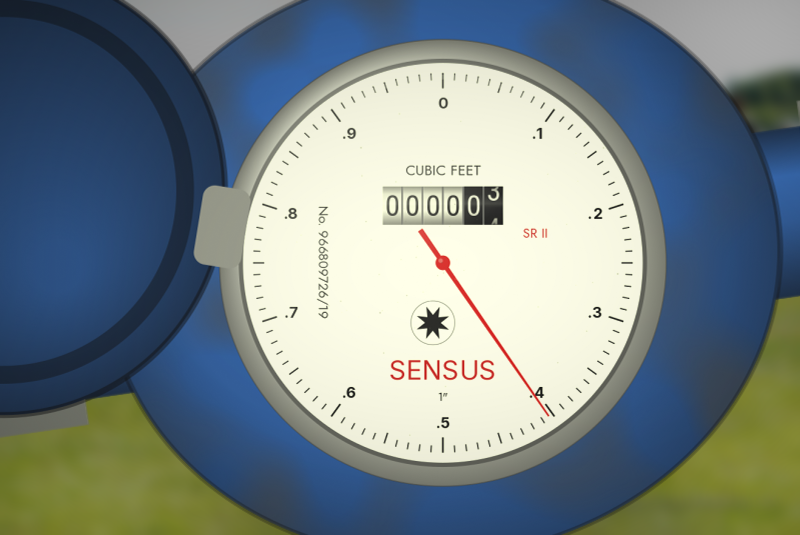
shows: value=3.40 unit=ft³
